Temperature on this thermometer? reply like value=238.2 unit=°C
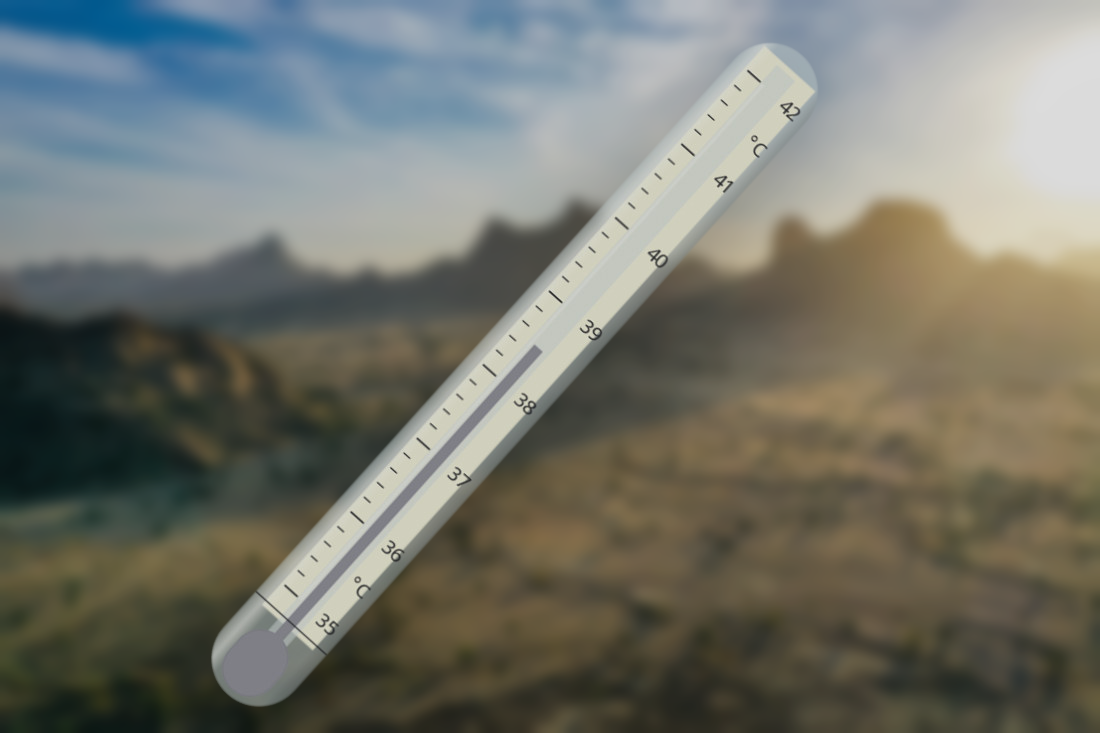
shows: value=38.5 unit=°C
